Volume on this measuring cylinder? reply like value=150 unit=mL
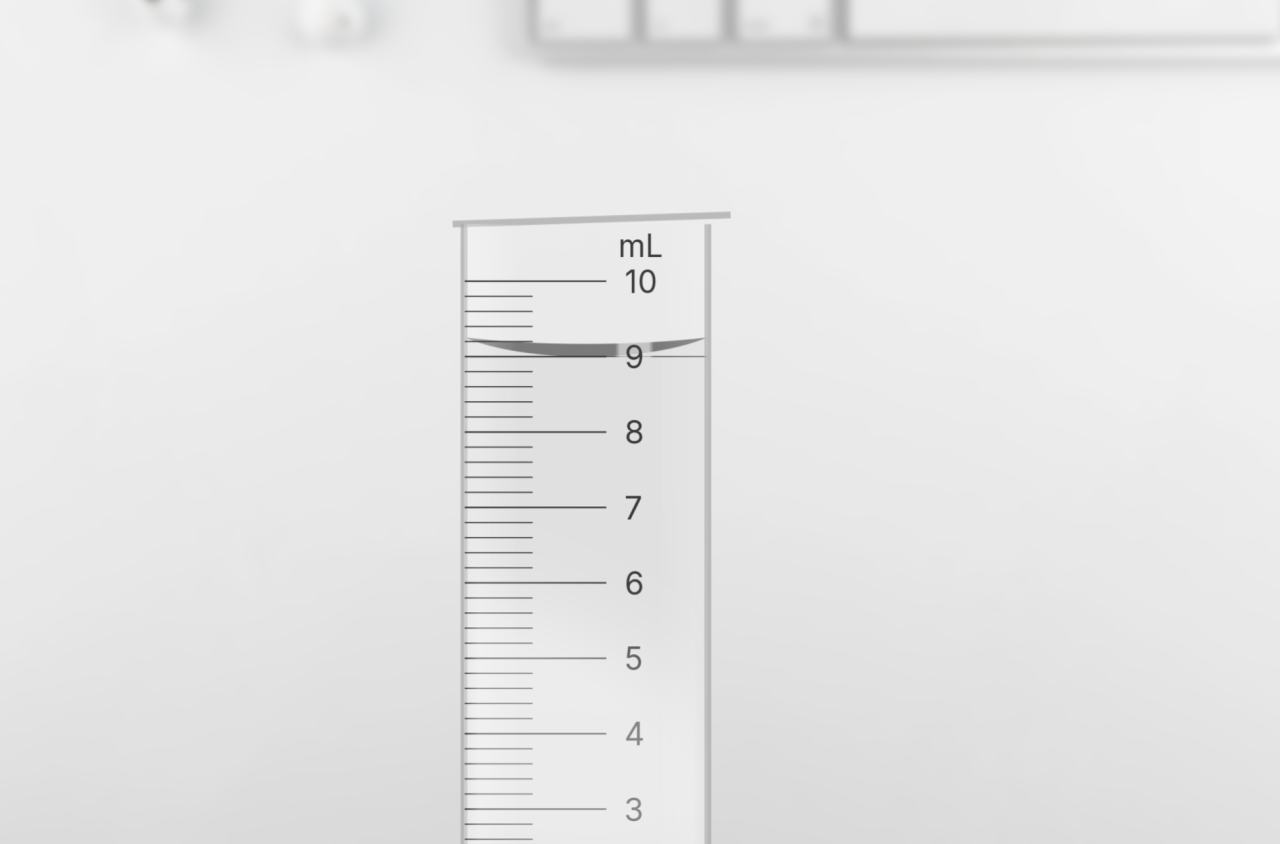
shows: value=9 unit=mL
